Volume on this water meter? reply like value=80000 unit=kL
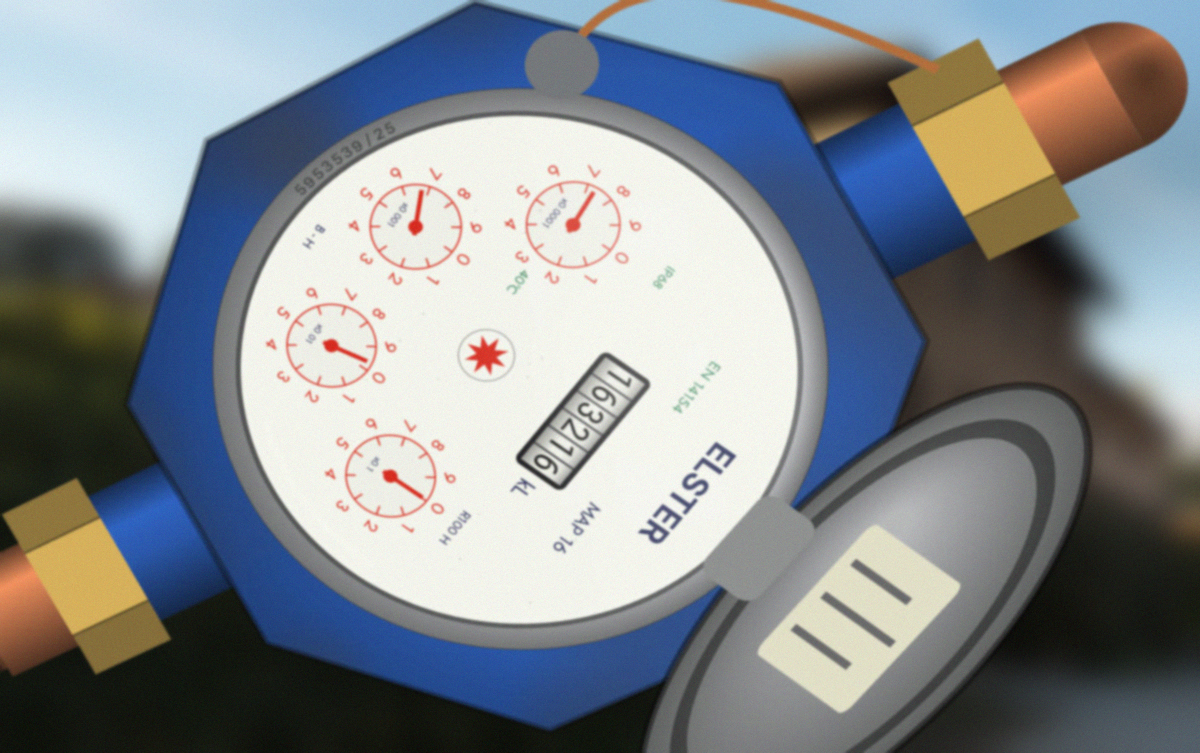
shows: value=163215.9967 unit=kL
